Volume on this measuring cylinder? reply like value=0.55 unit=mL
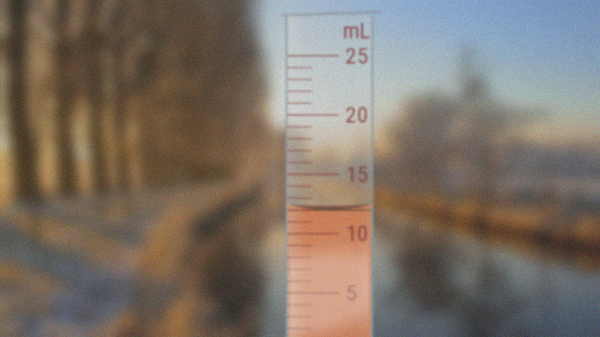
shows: value=12 unit=mL
